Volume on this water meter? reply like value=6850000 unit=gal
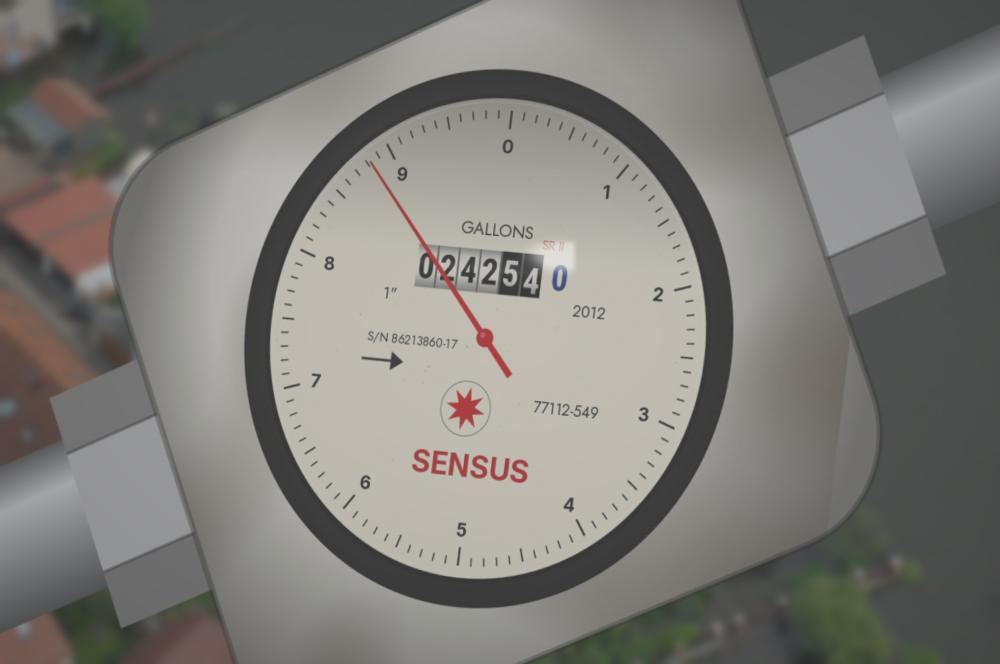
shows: value=242538.8 unit=gal
